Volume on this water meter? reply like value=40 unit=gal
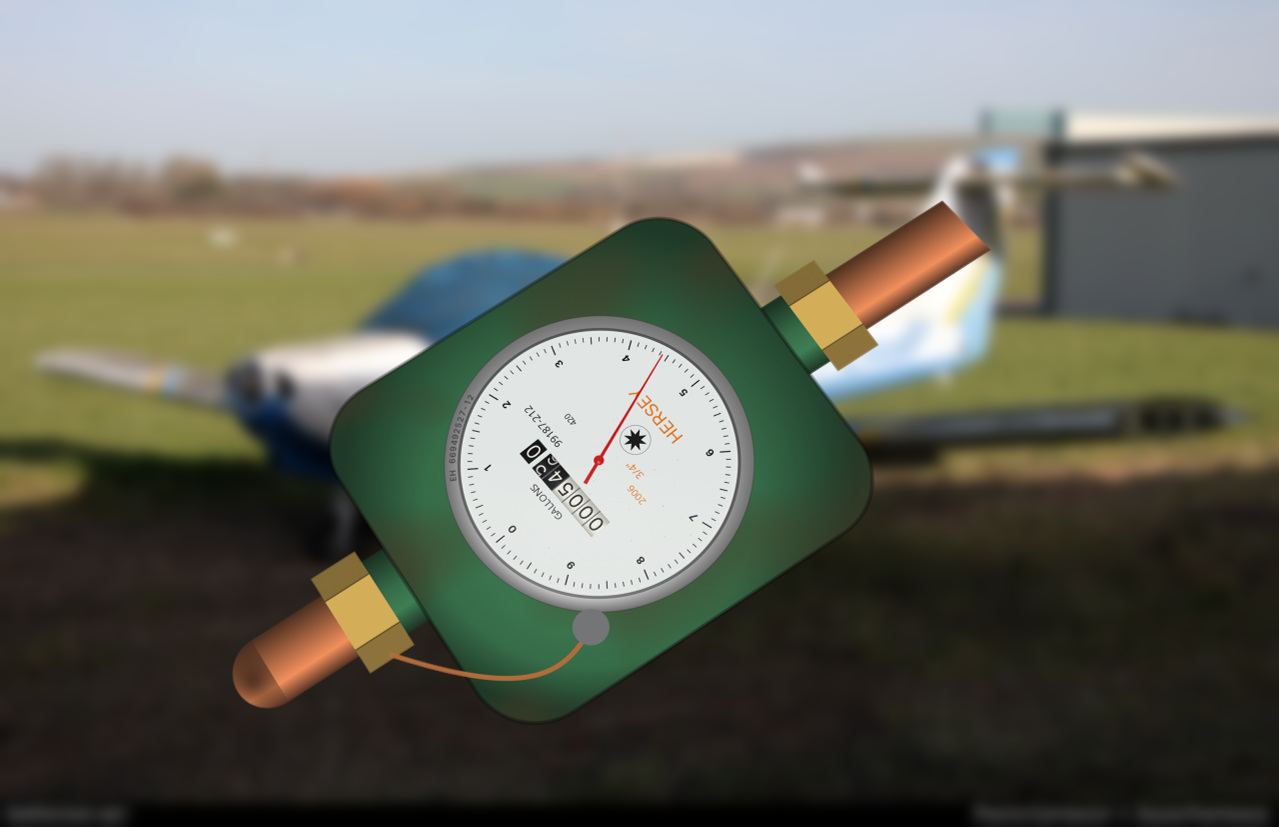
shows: value=5454.4 unit=gal
